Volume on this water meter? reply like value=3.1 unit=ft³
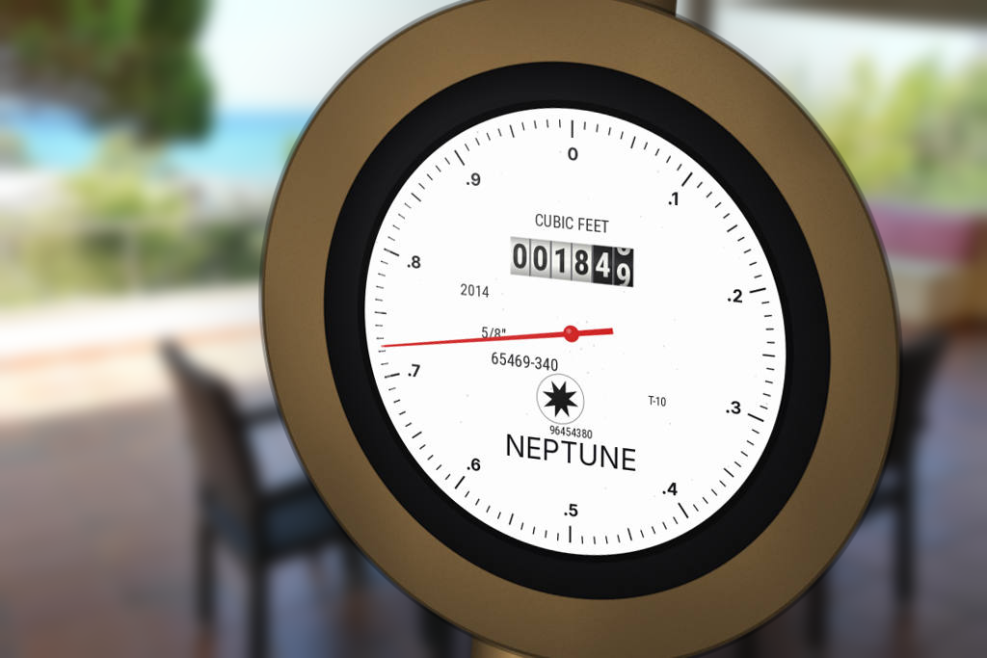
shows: value=1848.72 unit=ft³
